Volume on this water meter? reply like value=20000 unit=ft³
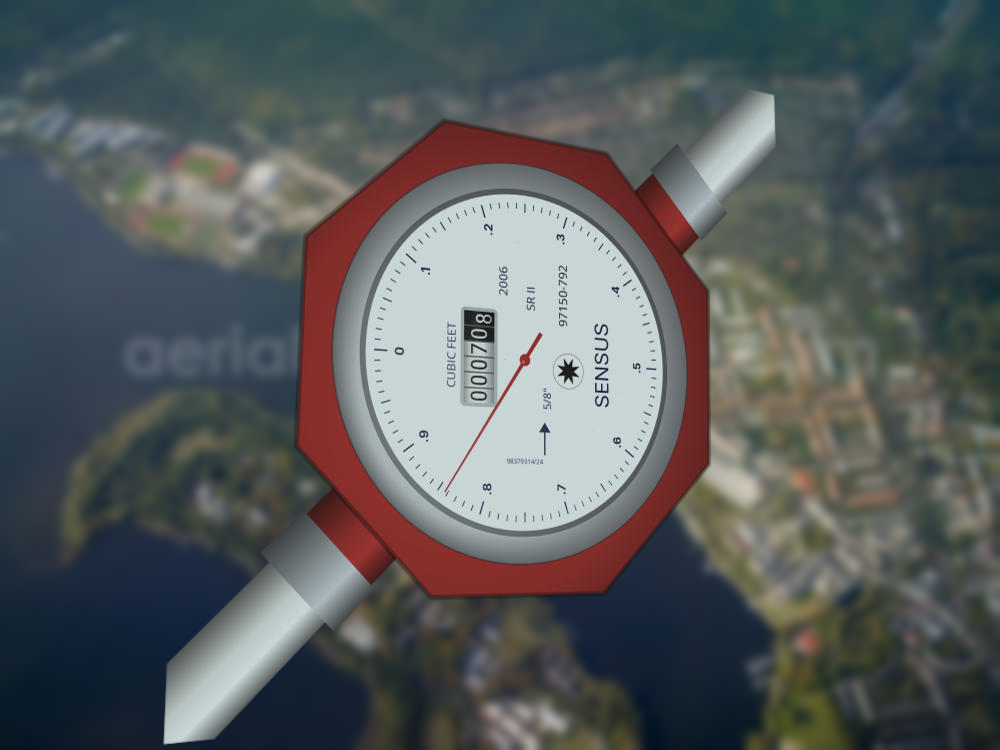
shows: value=707.84 unit=ft³
